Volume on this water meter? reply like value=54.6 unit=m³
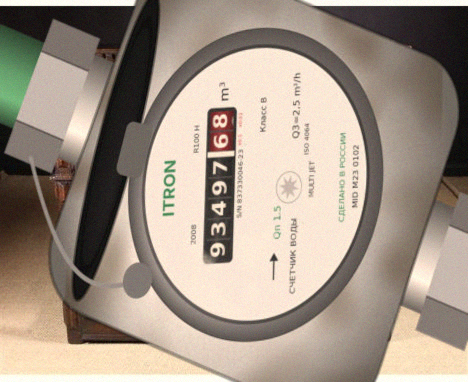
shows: value=93497.68 unit=m³
